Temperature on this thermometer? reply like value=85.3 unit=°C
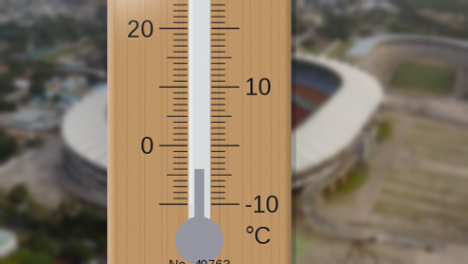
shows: value=-4 unit=°C
